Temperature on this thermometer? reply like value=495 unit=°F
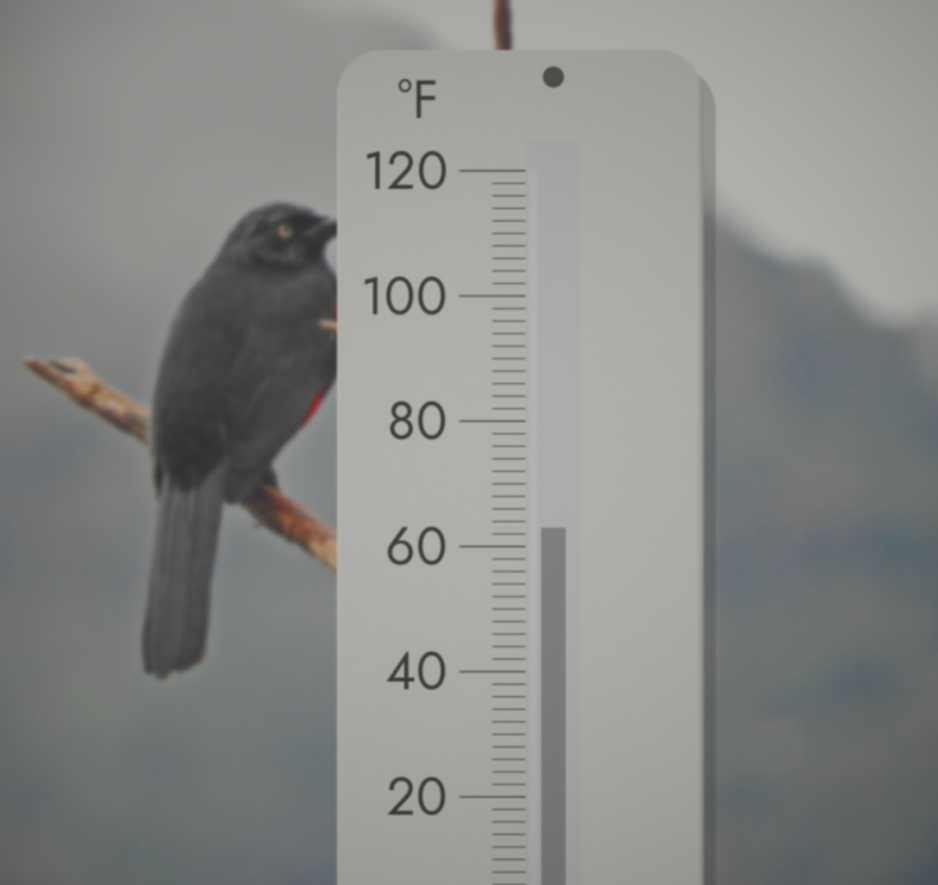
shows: value=63 unit=°F
